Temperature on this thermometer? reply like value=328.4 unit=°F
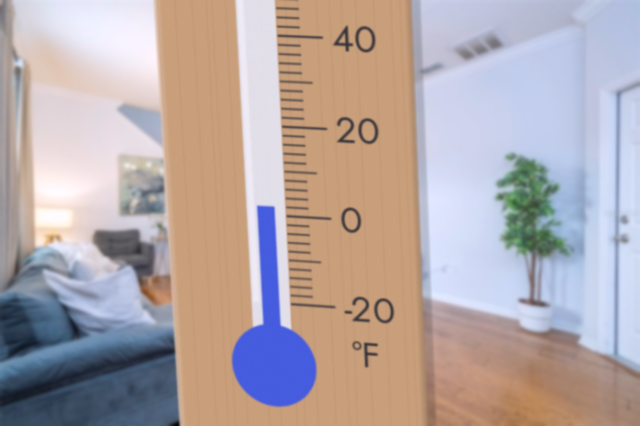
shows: value=2 unit=°F
